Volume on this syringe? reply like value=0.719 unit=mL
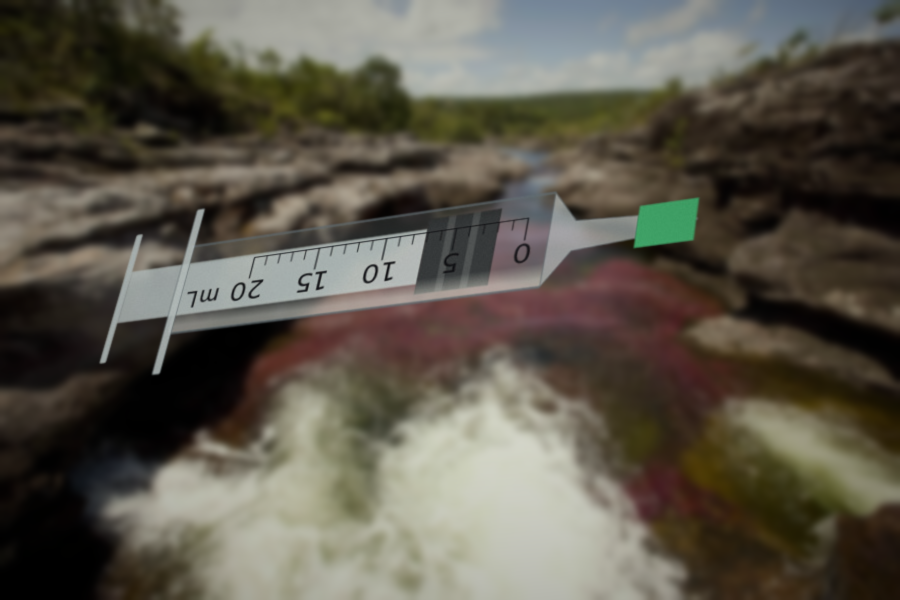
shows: value=2 unit=mL
